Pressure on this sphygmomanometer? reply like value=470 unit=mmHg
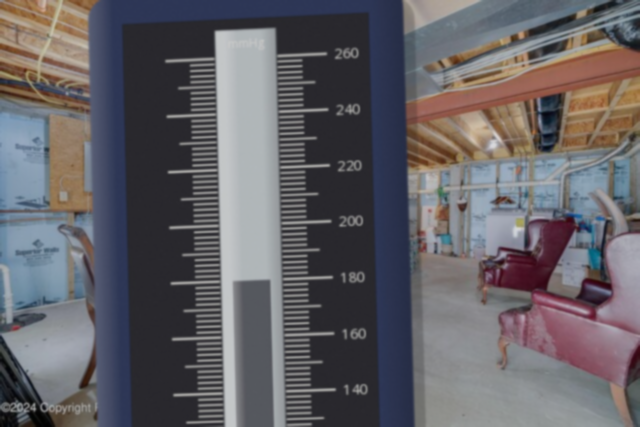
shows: value=180 unit=mmHg
